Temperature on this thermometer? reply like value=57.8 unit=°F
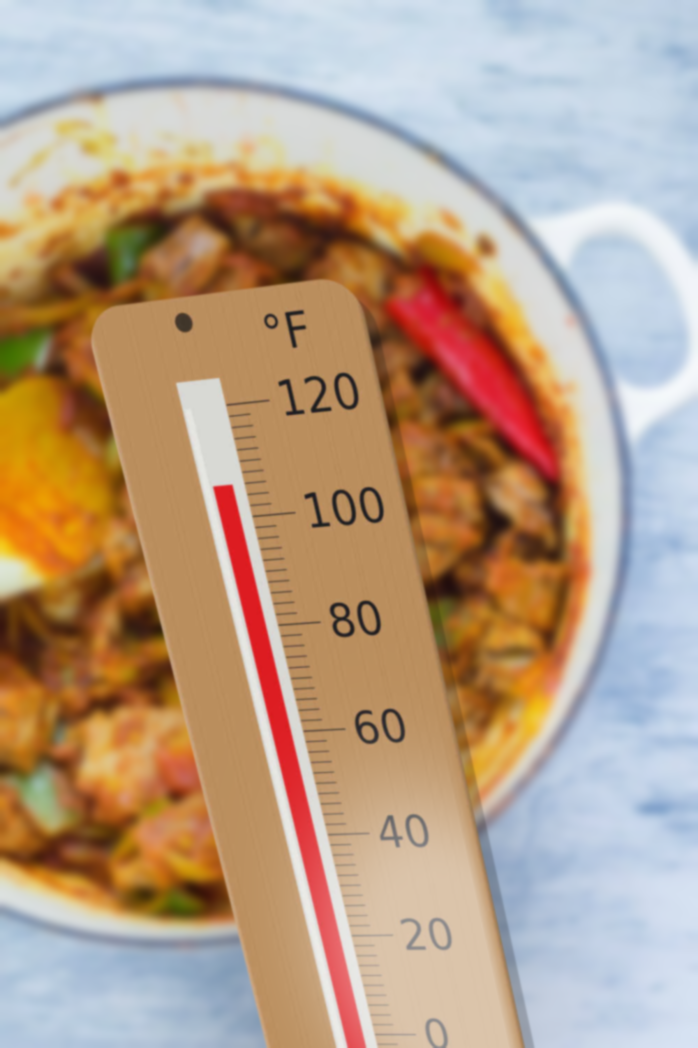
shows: value=106 unit=°F
